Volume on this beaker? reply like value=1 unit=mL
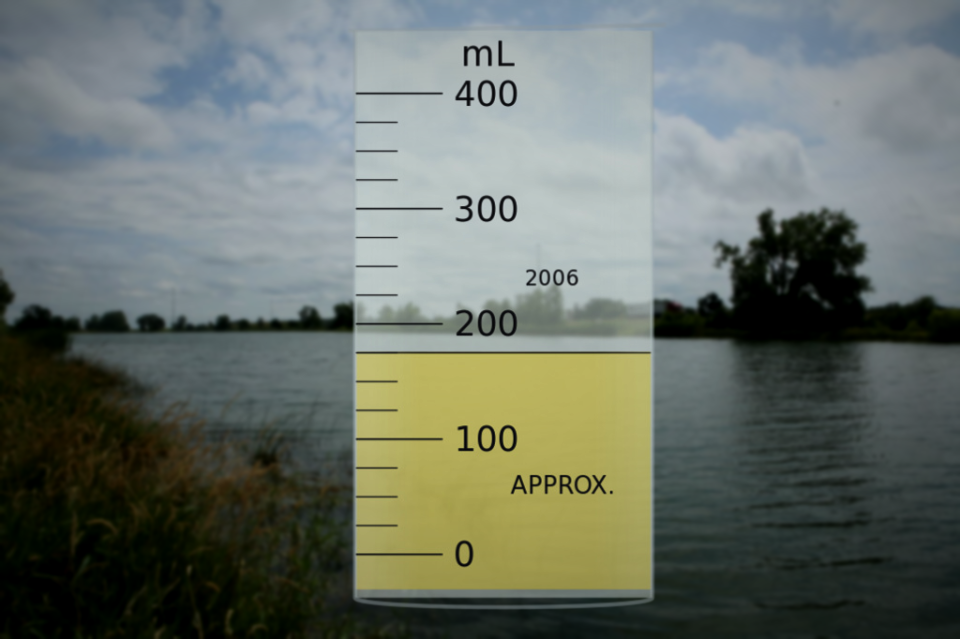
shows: value=175 unit=mL
